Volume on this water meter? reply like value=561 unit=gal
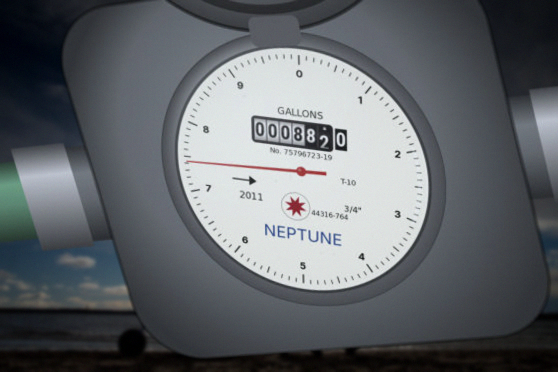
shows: value=8817.4 unit=gal
